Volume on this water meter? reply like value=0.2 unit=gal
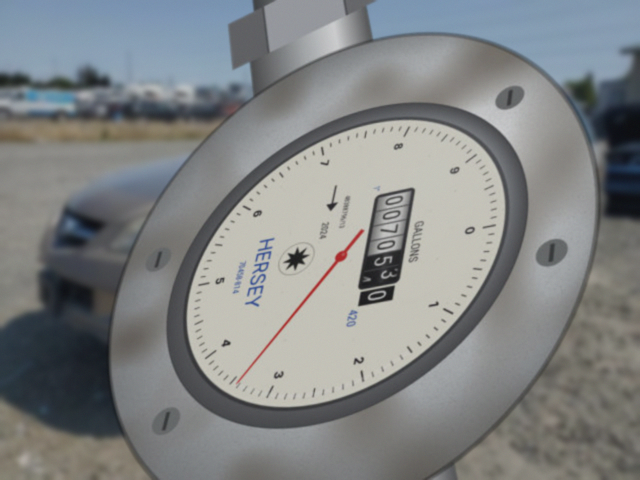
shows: value=70533.4 unit=gal
